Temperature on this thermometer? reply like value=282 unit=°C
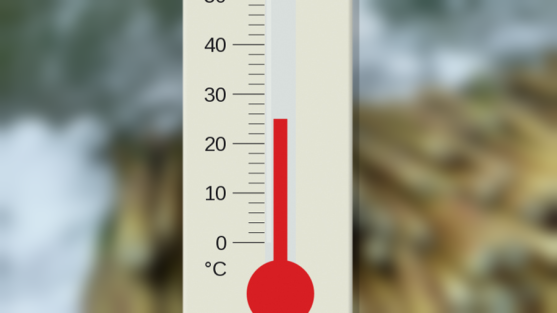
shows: value=25 unit=°C
